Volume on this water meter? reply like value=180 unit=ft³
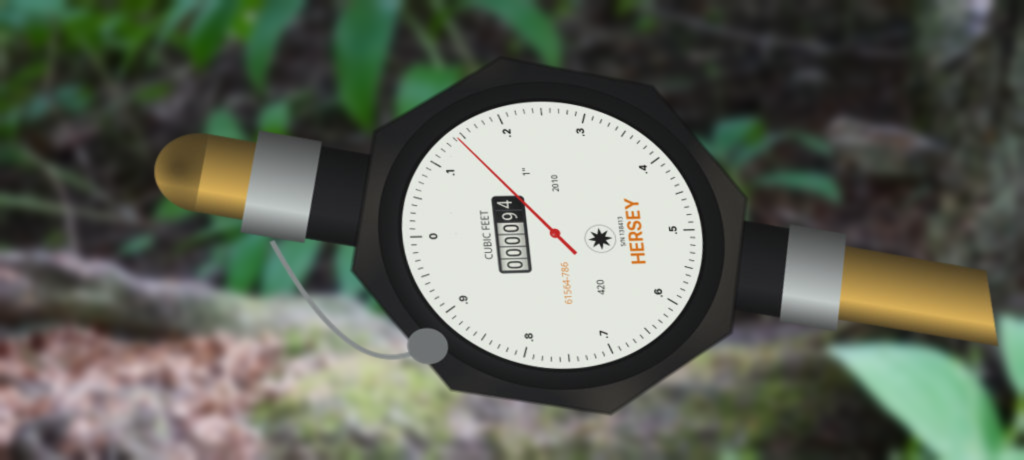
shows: value=94.14 unit=ft³
